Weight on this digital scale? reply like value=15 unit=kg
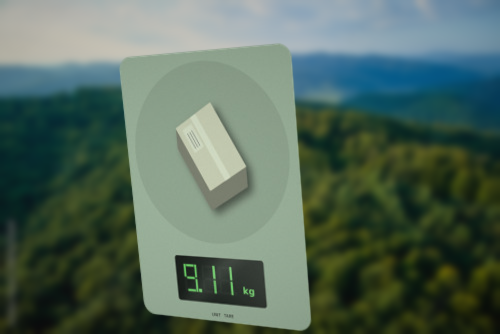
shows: value=9.11 unit=kg
